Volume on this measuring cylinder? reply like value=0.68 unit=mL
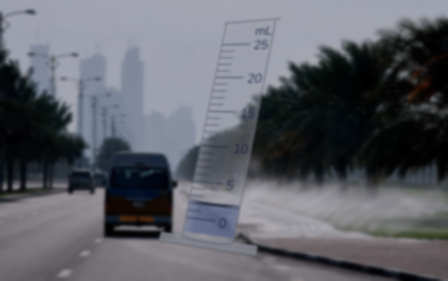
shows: value=2 unit=mL
